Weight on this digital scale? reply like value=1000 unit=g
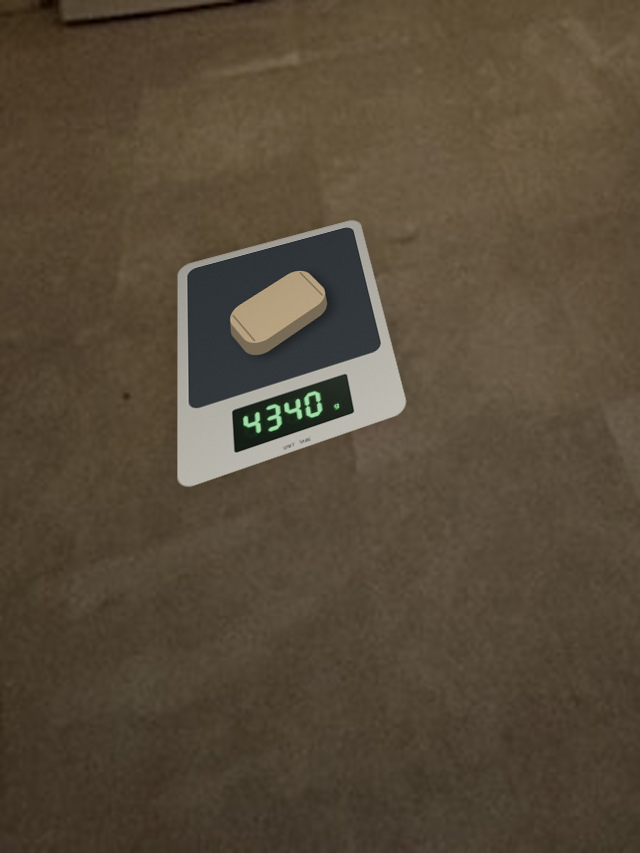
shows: value=4340 unit=g
